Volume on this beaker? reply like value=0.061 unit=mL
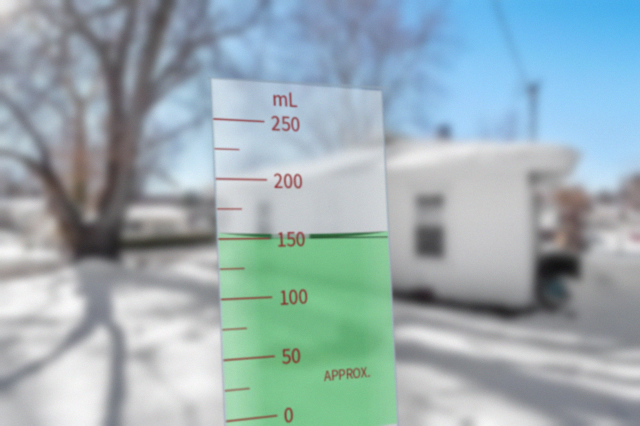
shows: value=150 unit=mL
